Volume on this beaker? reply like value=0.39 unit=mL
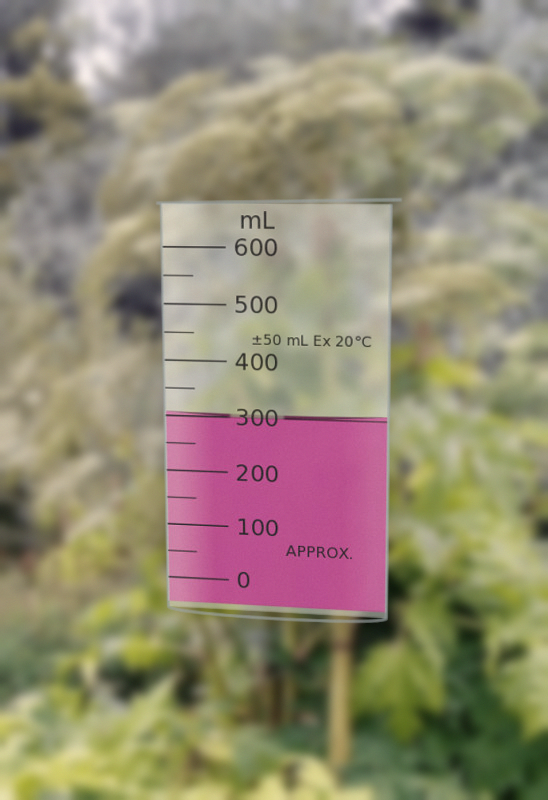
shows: value=300 unit=mL
